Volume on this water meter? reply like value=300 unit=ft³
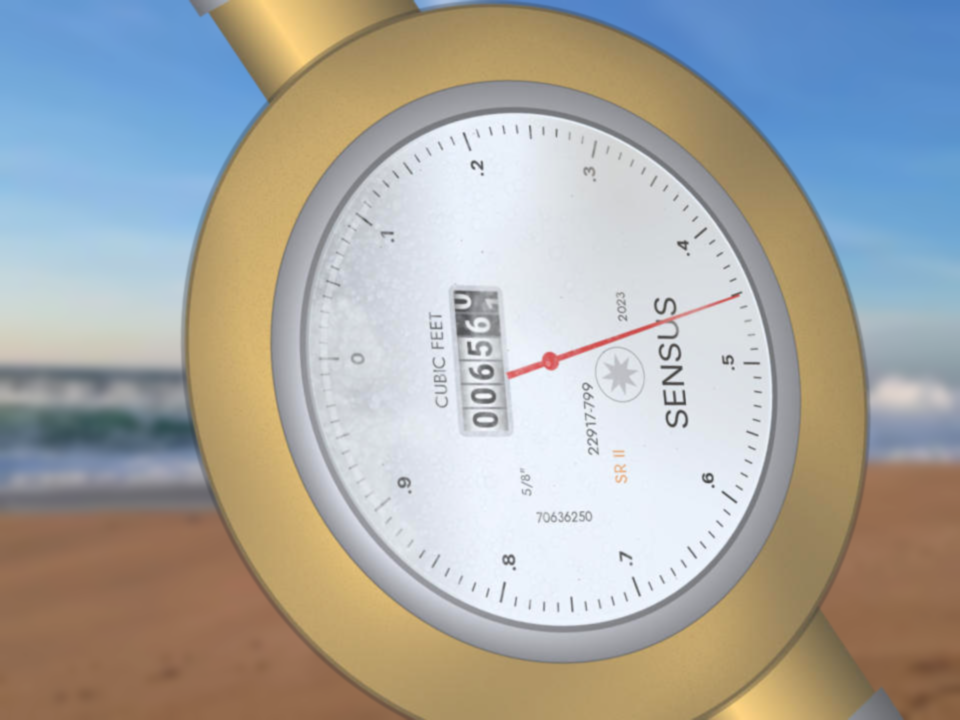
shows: value=6560.45 unit=ft³
